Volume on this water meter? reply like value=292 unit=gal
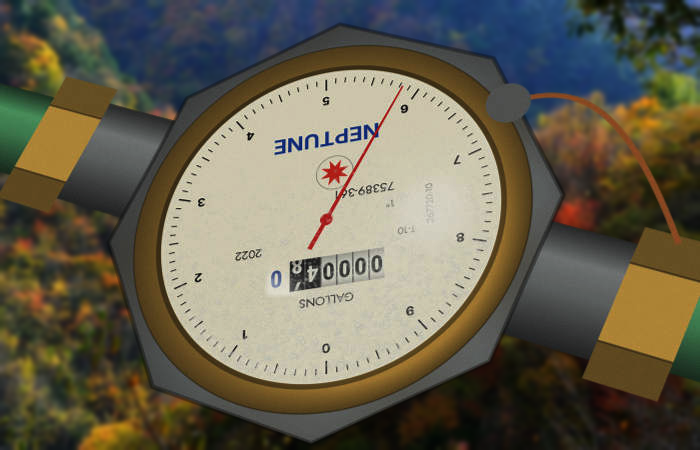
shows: value=475.8 unit=gal
